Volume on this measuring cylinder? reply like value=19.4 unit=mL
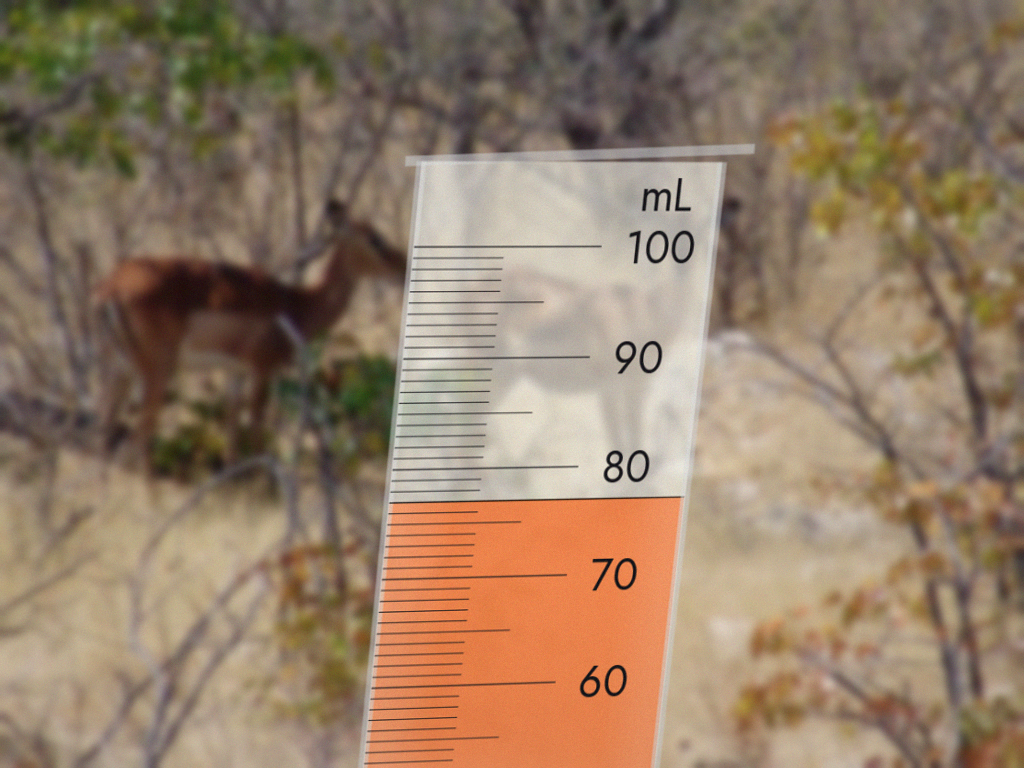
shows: value=77 unit=mL
